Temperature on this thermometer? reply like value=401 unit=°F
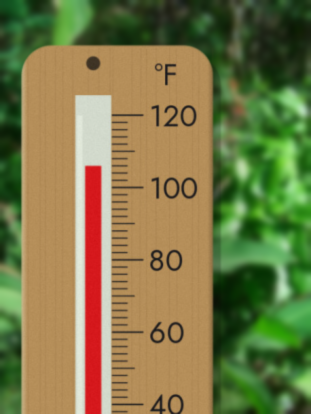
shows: value=106 unit=°F
